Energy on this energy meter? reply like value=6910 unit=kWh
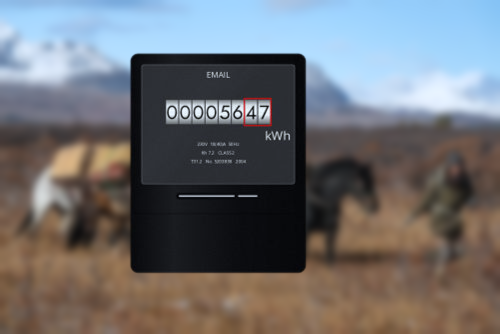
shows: value=56.47 unit=kWh
